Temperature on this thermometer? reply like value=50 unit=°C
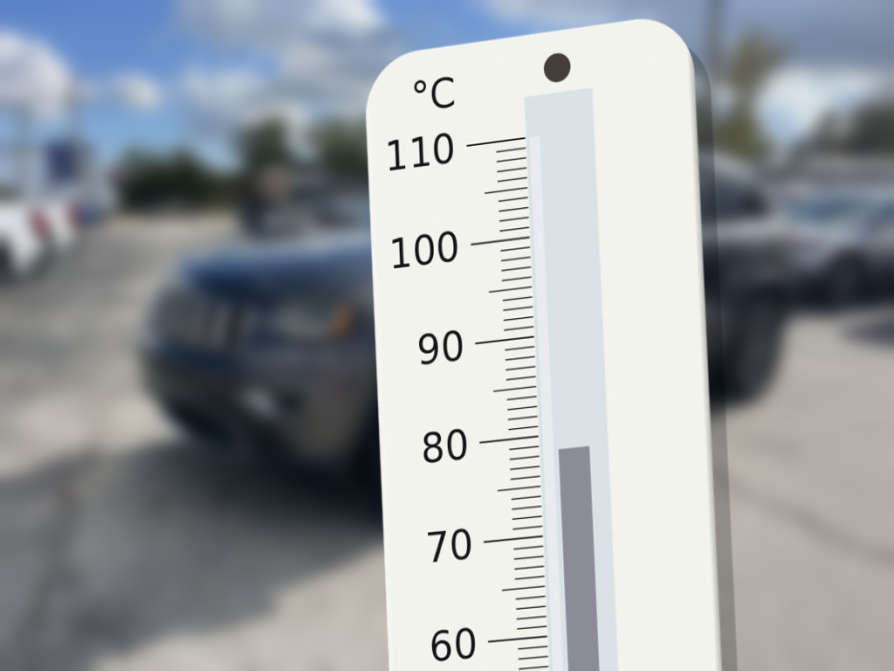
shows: value=78.5 unit=°C
